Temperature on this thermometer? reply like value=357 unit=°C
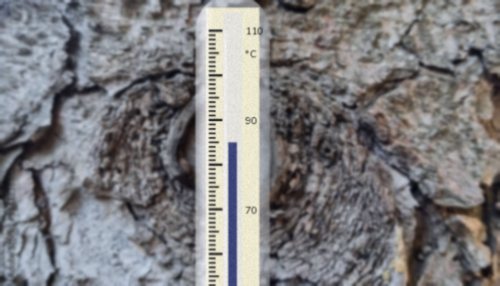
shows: value=85 unit=°C
